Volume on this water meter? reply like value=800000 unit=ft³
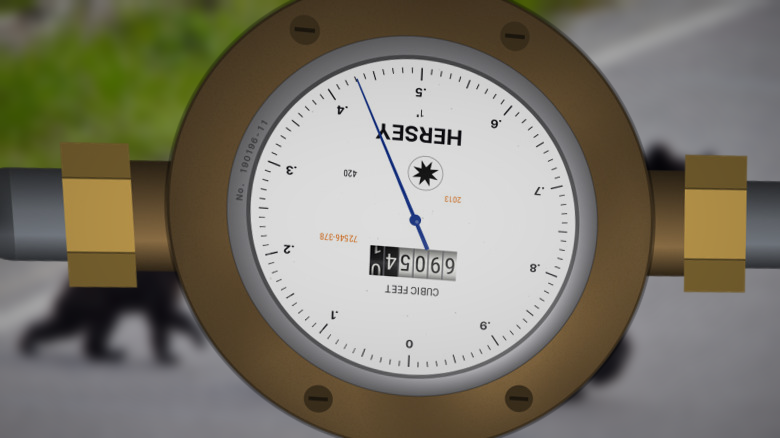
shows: value=690540.43 unit=ft³
